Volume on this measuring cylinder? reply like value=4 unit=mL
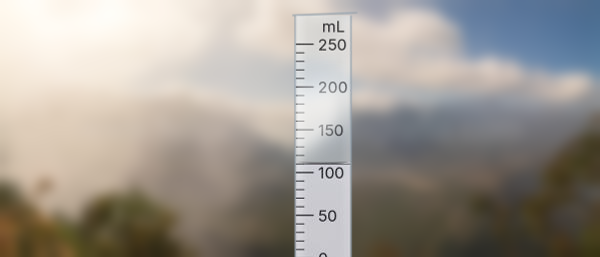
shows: value=110 unit=mL
